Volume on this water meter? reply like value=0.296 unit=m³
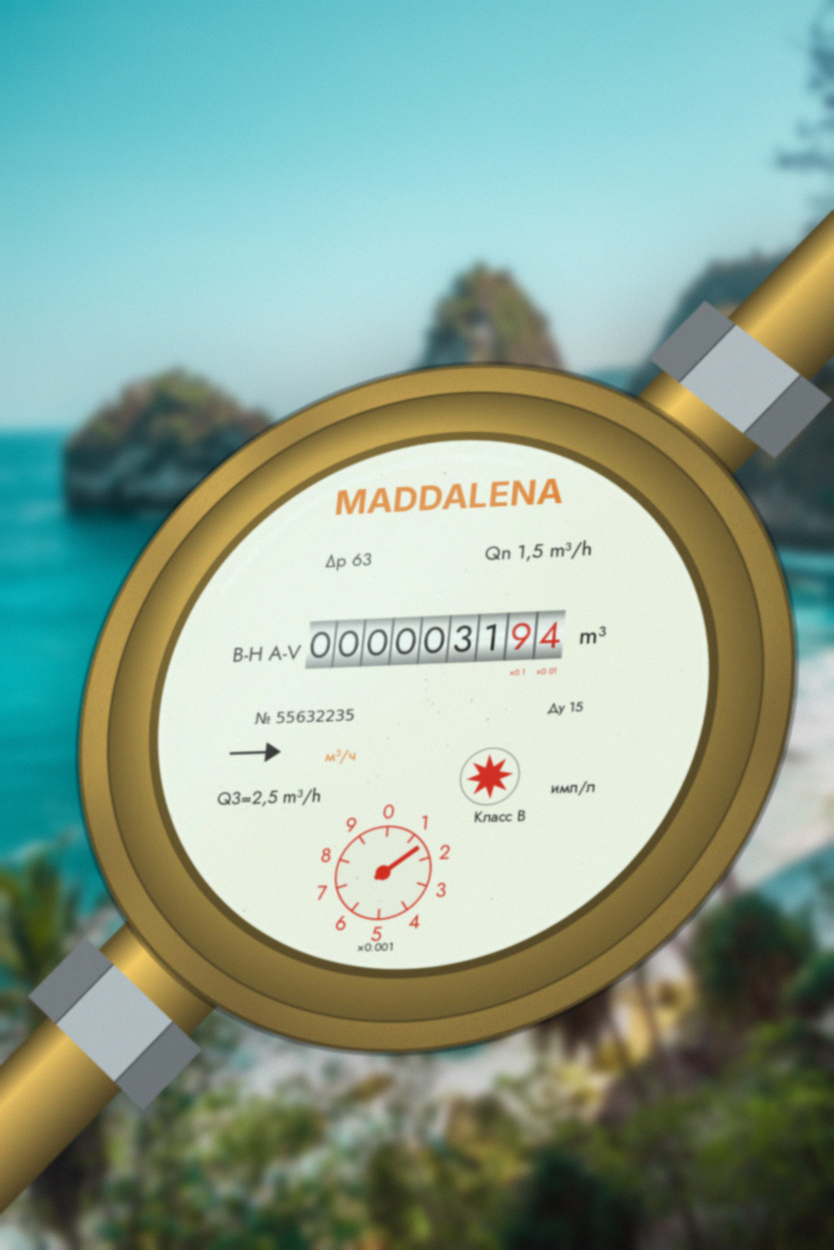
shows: value=31.941 unit=m³
